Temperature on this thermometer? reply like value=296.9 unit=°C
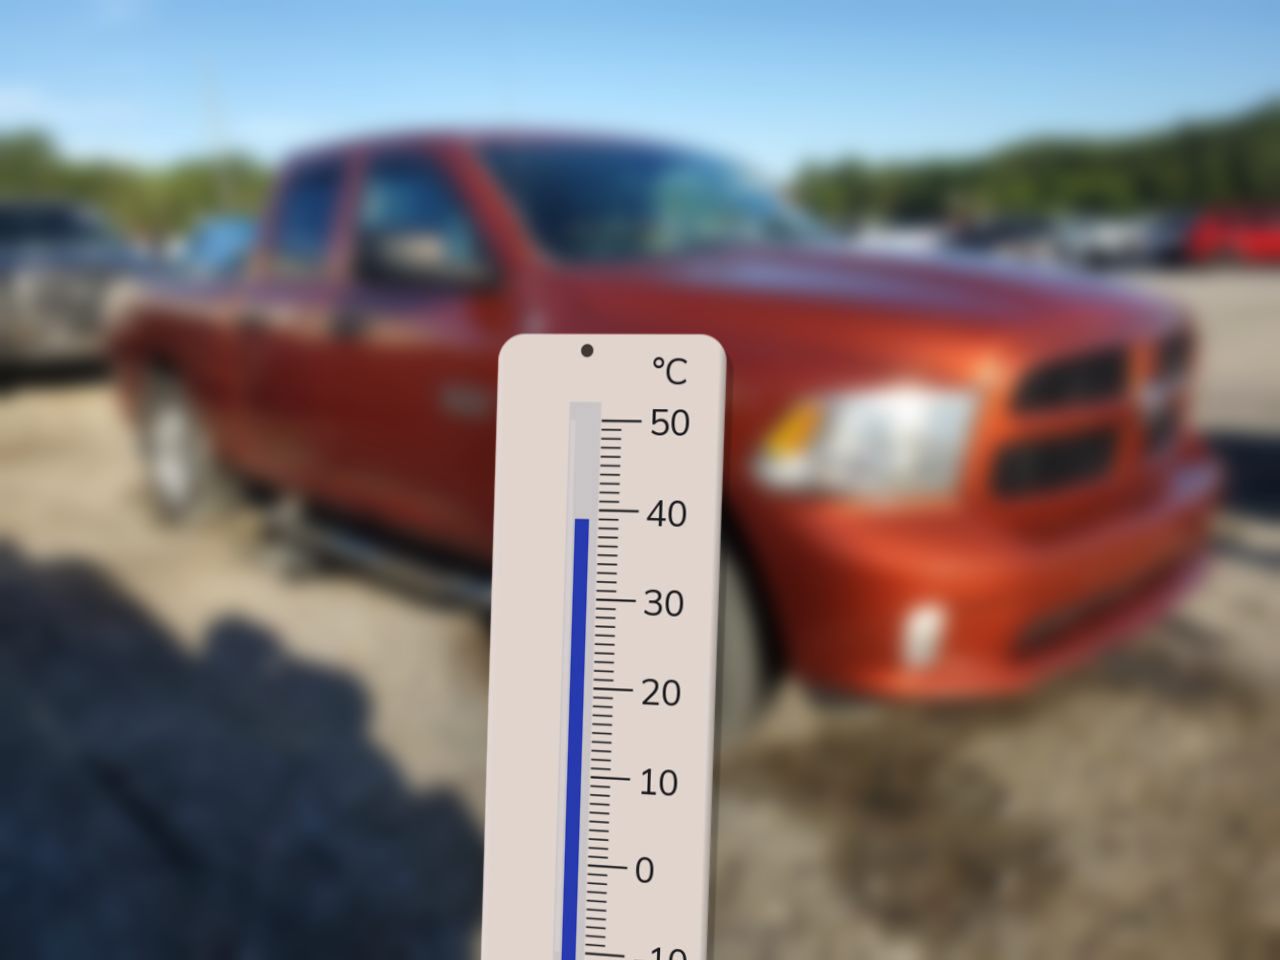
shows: value=39 unit=°C
